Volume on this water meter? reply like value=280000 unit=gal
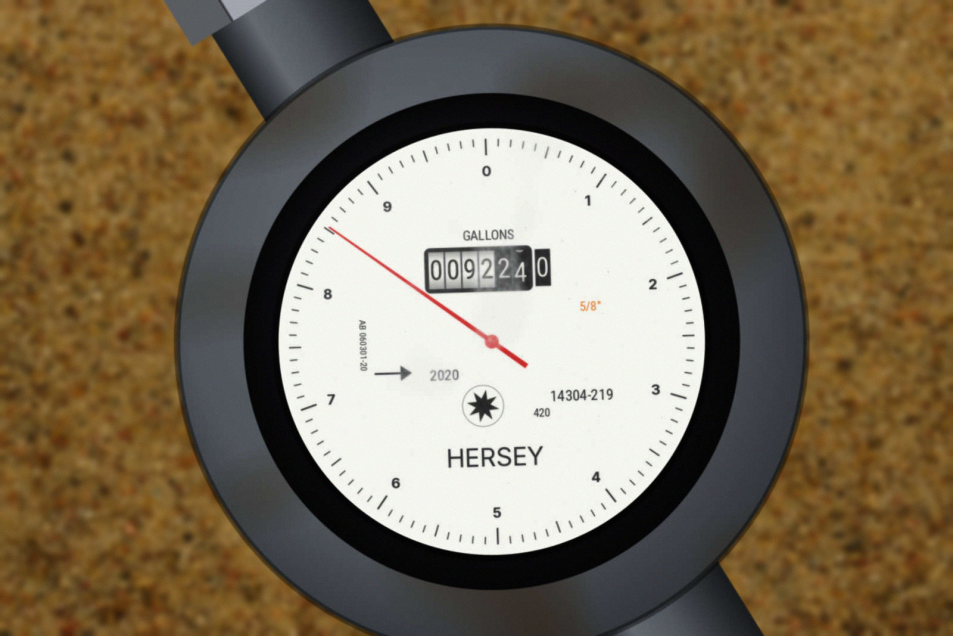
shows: value=92238.5 unit=gal
